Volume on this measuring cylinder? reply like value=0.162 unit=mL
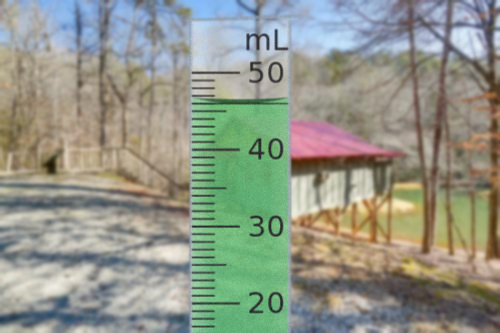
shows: value=46 unit=mL
